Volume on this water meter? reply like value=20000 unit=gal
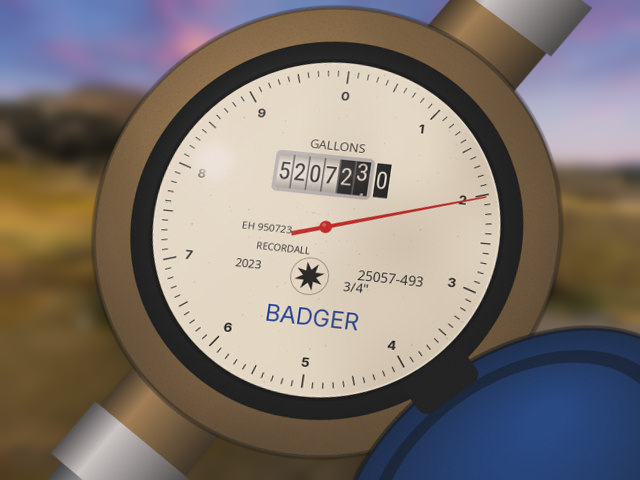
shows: value=5207232.0 unit=gal
